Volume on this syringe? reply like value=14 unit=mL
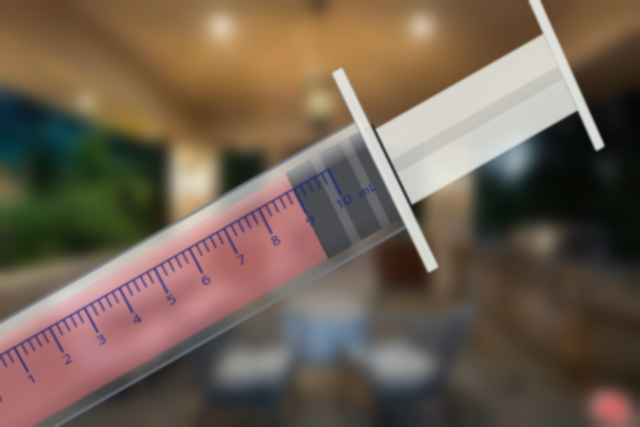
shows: value=9 unit=mL
